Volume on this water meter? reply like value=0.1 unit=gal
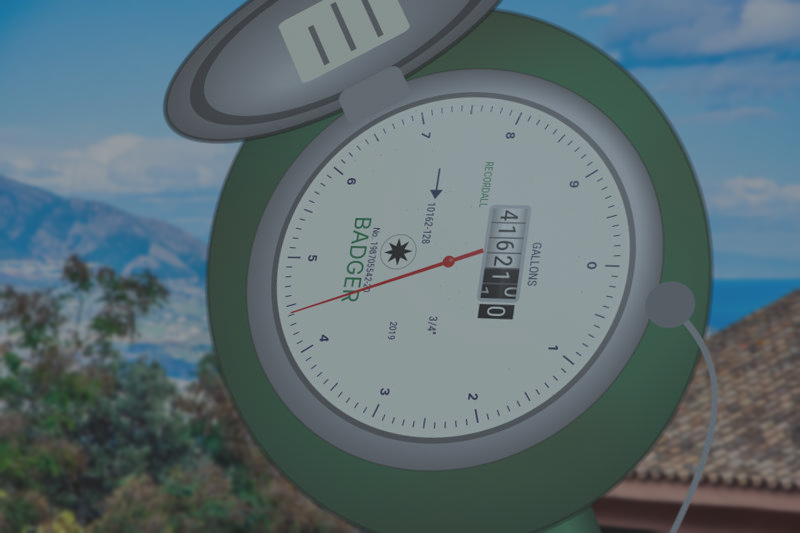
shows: value=4162104.4 unit=gal
